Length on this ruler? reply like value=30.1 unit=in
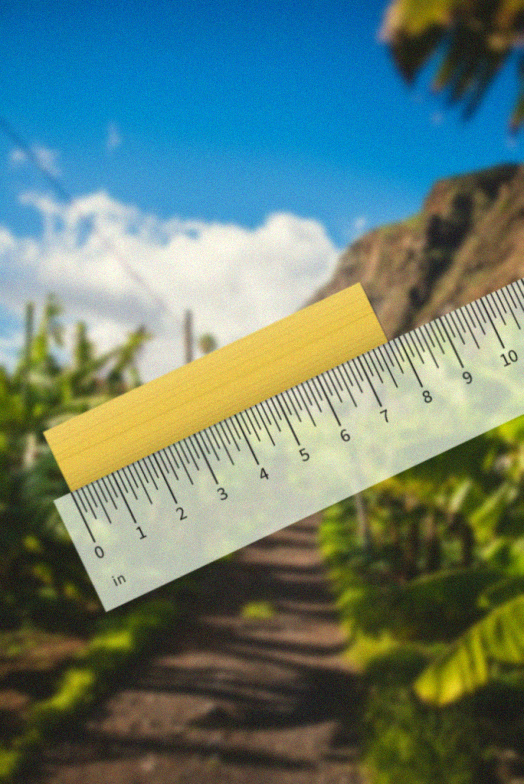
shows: value=7.75 unit=in
